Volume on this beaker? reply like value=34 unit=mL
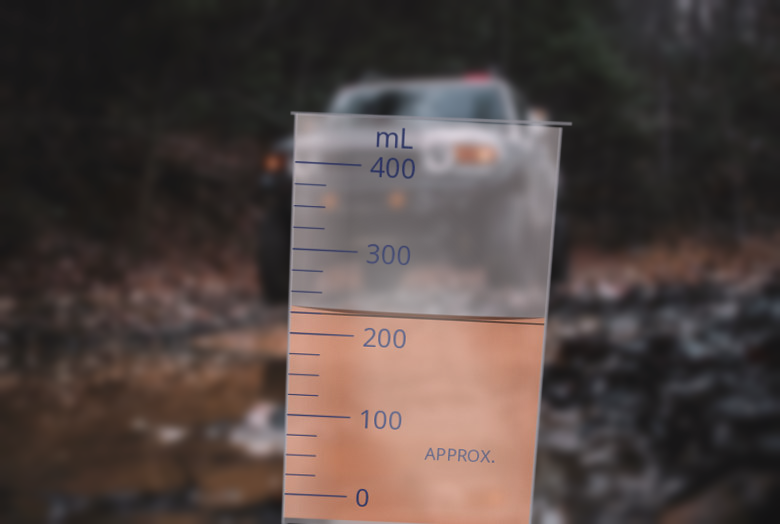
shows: value=225 unit=mL
